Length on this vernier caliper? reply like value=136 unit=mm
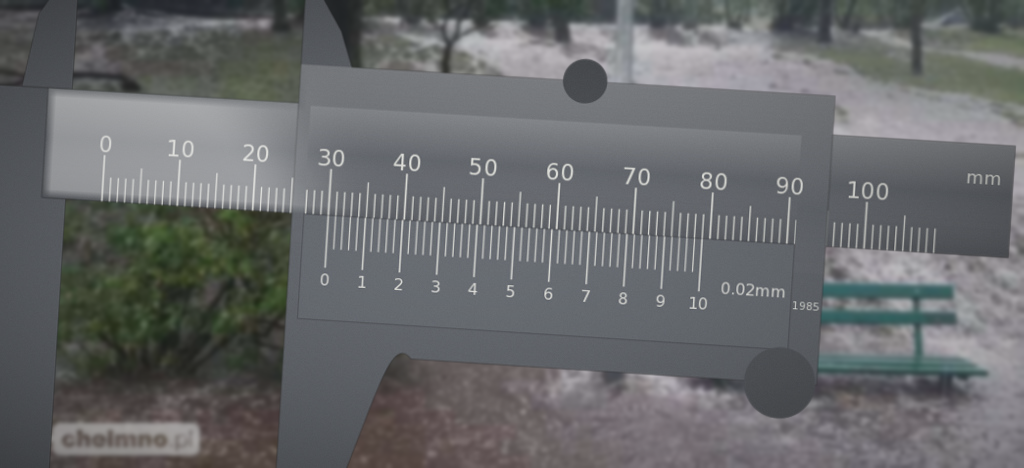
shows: value=30.0 unit=mm
